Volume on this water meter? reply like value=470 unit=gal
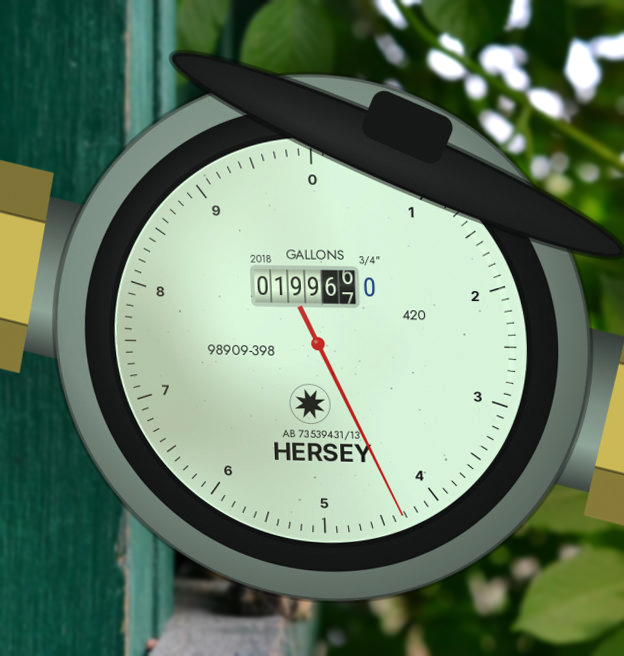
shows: value=199664.3 unit=gal
